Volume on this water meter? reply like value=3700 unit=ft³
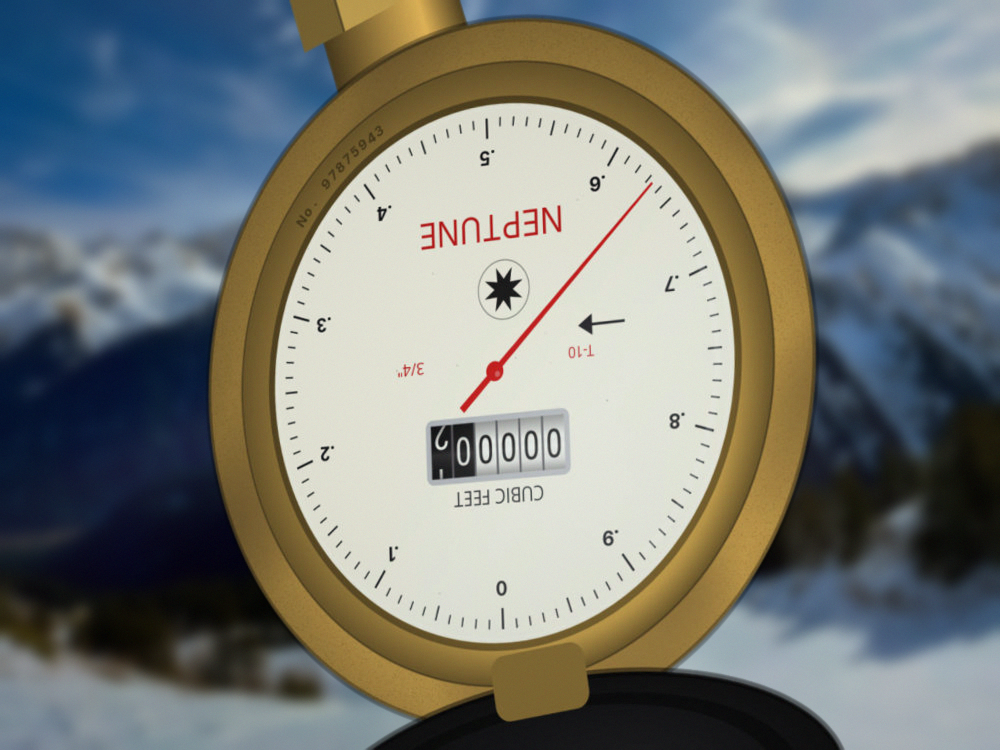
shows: value=1.63 unit=ft³
